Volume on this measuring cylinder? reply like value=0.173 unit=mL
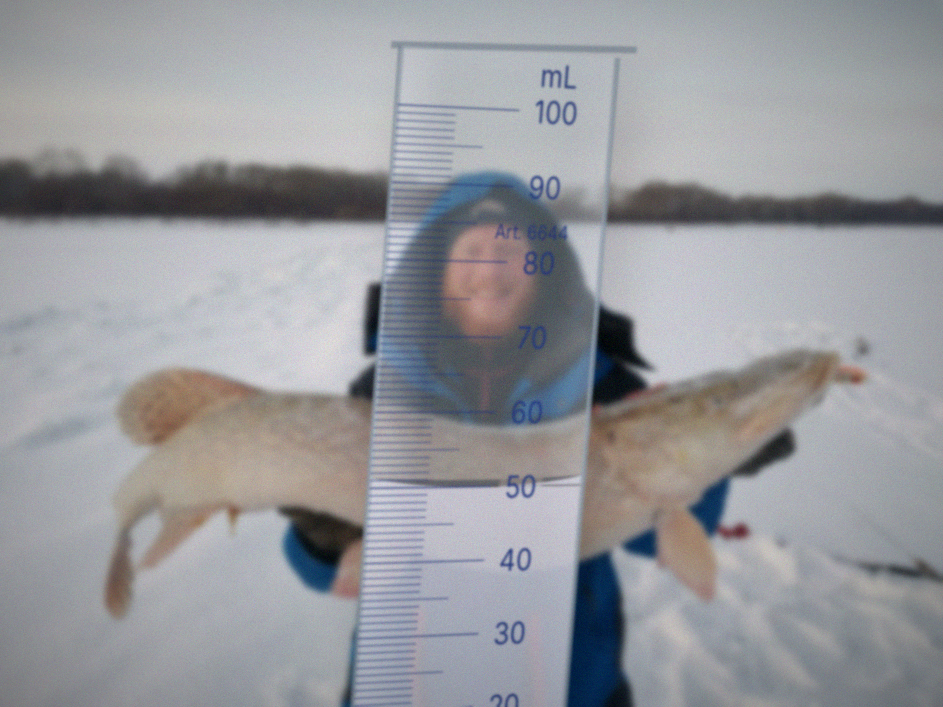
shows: value=50 unit=mL
